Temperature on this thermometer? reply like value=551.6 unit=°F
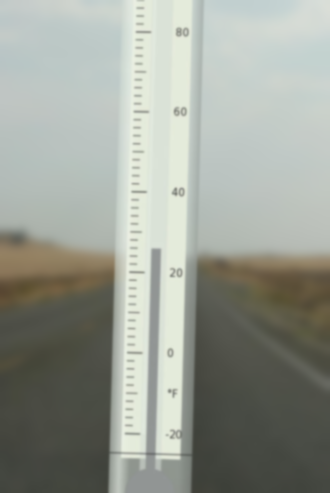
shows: value=26 unit=°F
